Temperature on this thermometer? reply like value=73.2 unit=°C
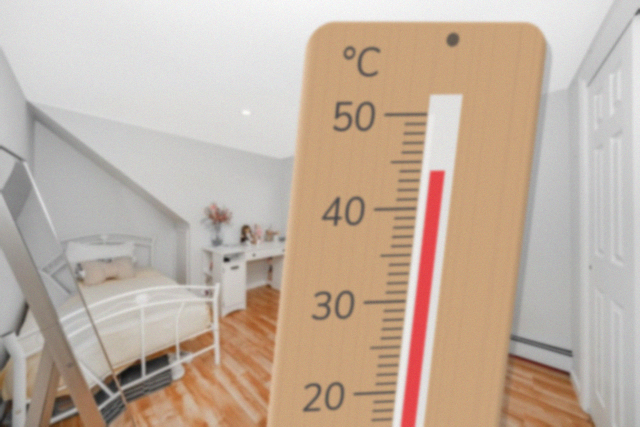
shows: value=44 unit=°C
